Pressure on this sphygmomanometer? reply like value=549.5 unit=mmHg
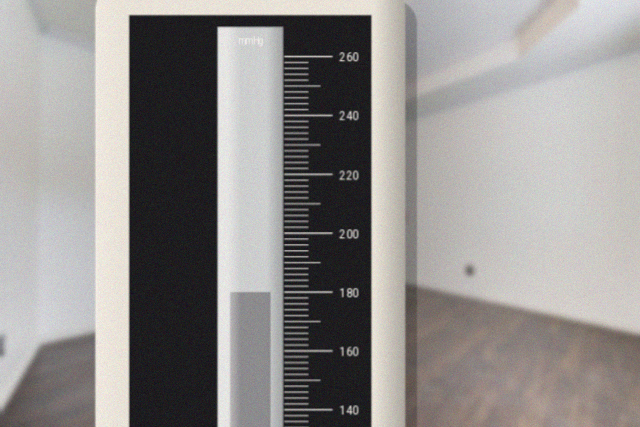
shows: value=180 unit=mmHg
